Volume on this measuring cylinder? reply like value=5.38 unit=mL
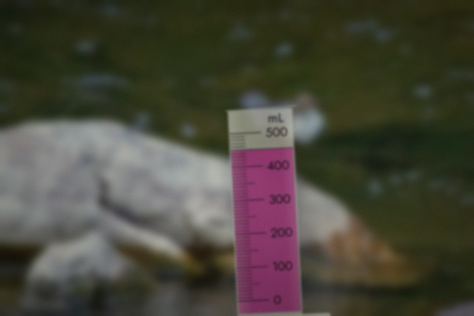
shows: value=450 unit=mL
